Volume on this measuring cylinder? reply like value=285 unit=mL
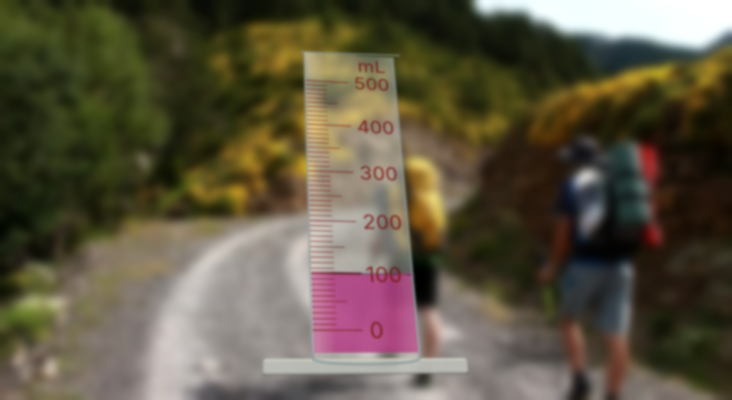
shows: value=100 unit=mL
